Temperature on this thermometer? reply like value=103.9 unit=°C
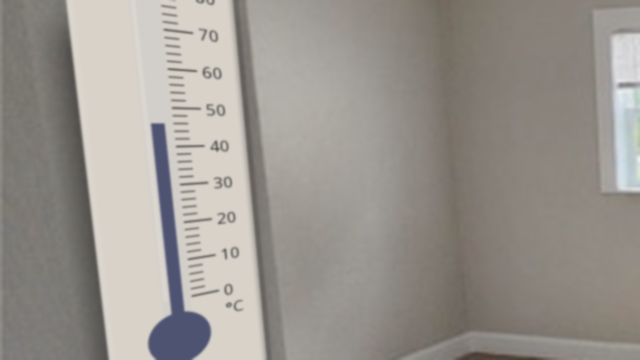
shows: value=46 unit=°C
